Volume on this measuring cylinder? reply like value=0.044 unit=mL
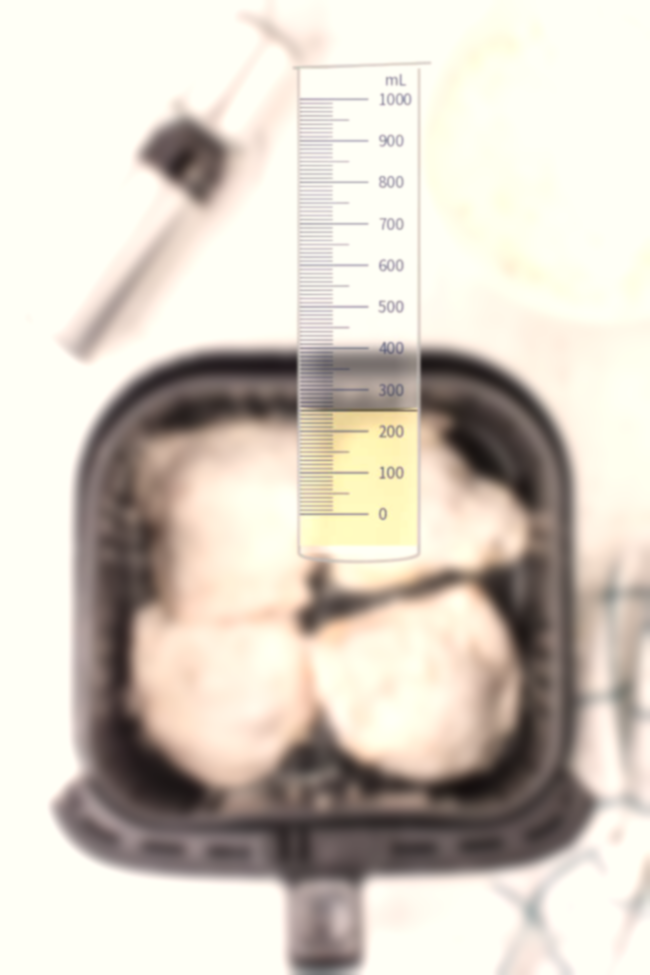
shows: value=250 unit=mL
